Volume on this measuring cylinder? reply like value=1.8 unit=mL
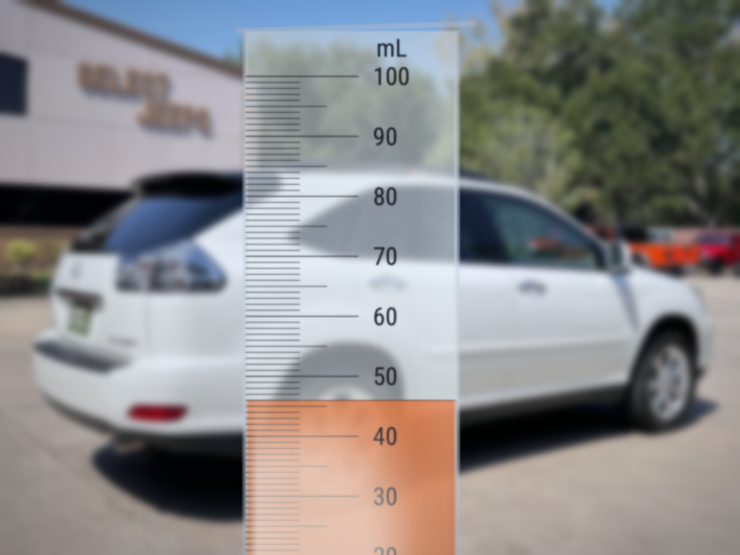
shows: value=46 unit=mL
